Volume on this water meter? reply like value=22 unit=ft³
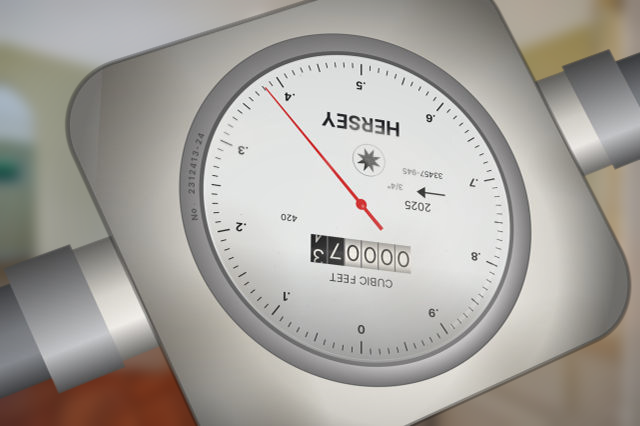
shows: value=73.38 unit=ft³
